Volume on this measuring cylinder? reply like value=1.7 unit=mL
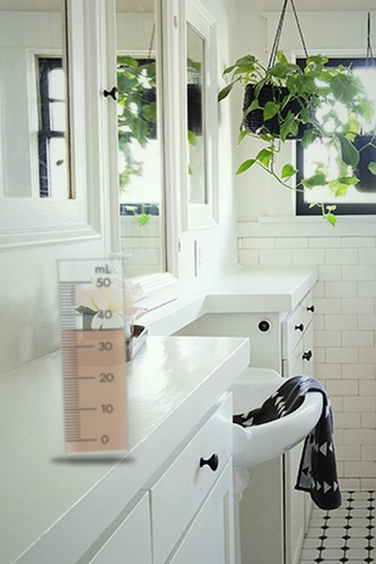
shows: value=35 unit=mL
